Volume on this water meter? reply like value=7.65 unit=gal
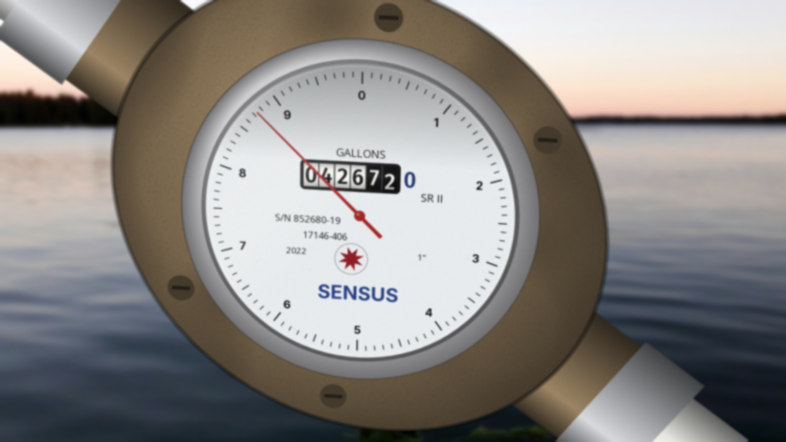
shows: value=426718.7 unit=gal
